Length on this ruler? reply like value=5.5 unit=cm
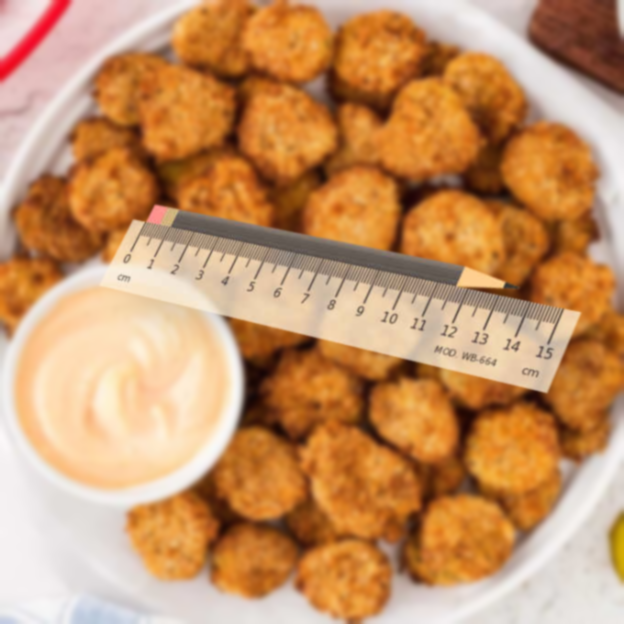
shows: value=13.5 unit=cm
